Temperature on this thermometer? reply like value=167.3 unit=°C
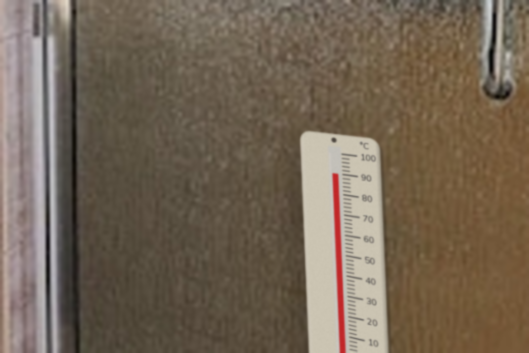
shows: value=90 unit=°C
